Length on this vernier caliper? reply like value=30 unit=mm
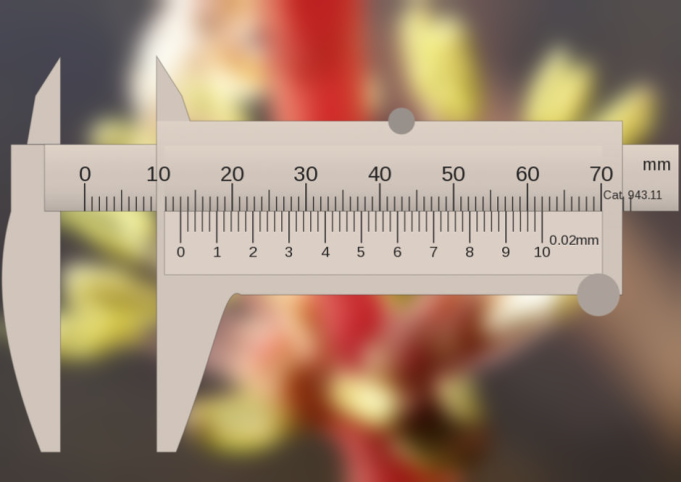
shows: value=13.0 unit=mm
